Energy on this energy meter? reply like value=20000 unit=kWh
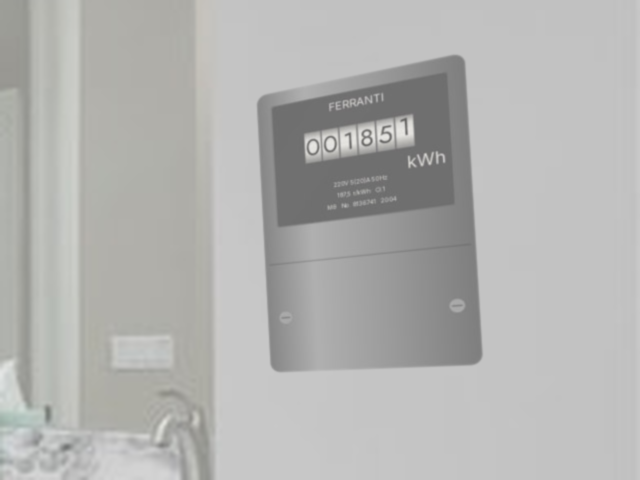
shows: value=1851 unit=kWh
